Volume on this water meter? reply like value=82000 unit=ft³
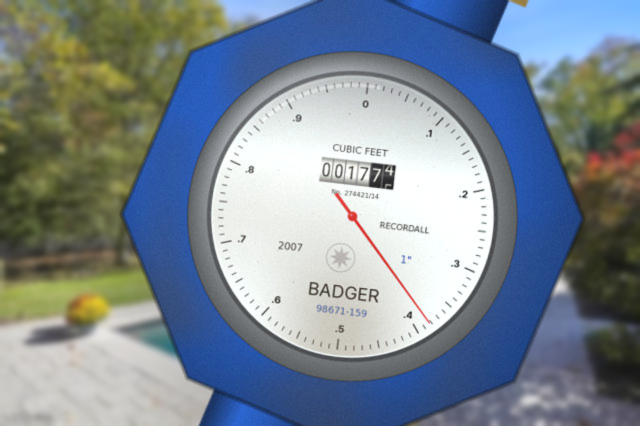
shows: value=1774.38 unit=ft³
